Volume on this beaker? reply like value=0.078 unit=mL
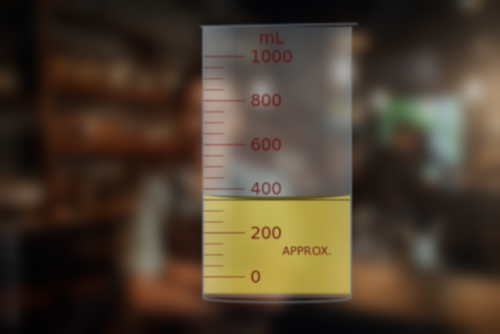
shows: value=350 unit=mL
